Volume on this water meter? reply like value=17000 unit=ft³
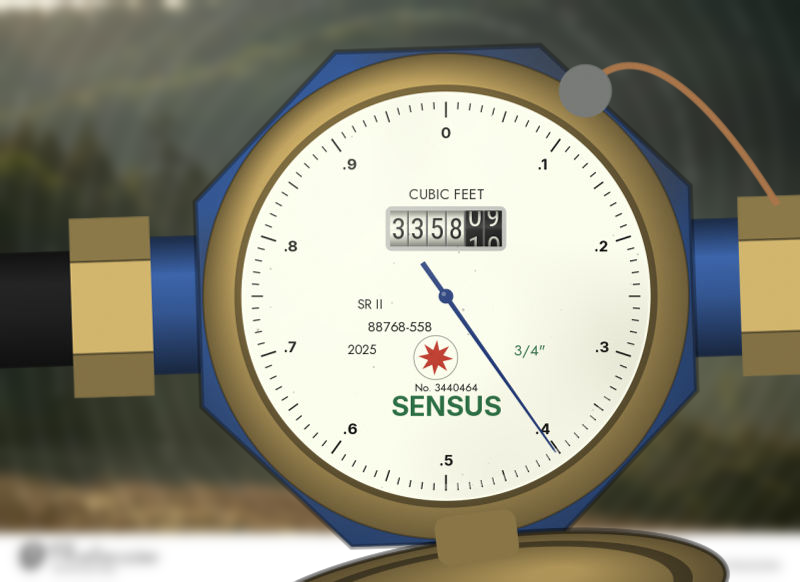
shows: value=335809.40 unit=ft³
